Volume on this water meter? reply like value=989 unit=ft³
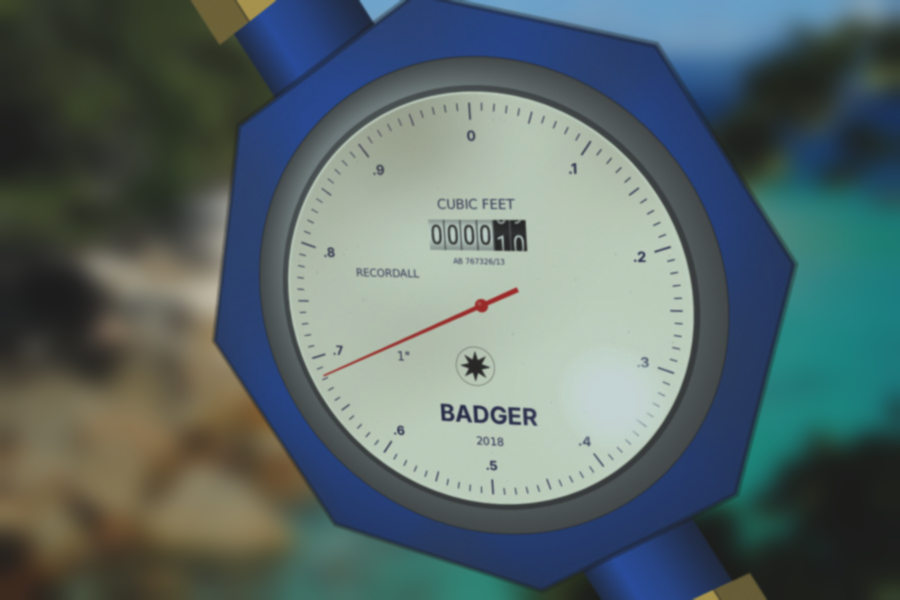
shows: value=9.68 unit=ft³
